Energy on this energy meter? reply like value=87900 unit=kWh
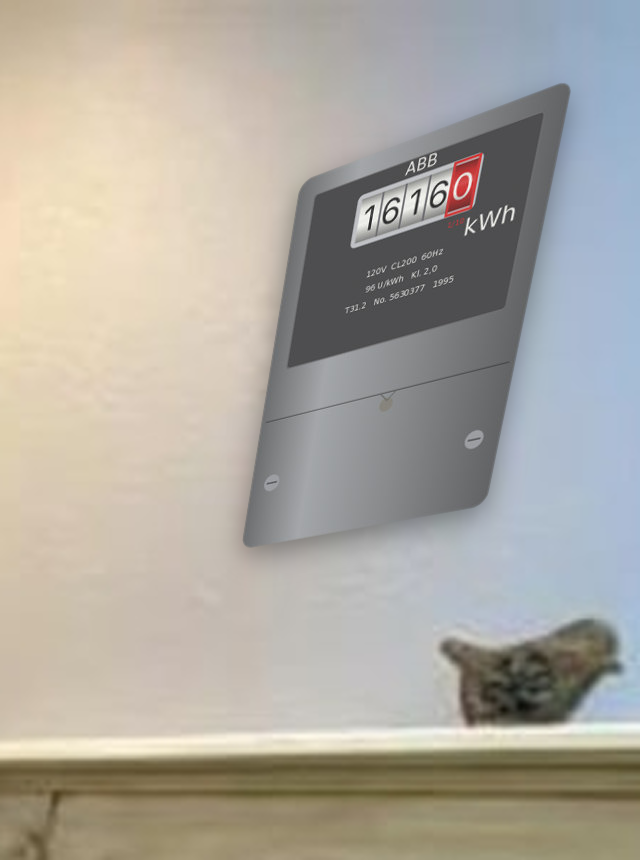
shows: value=1616.0 unit=kWh
